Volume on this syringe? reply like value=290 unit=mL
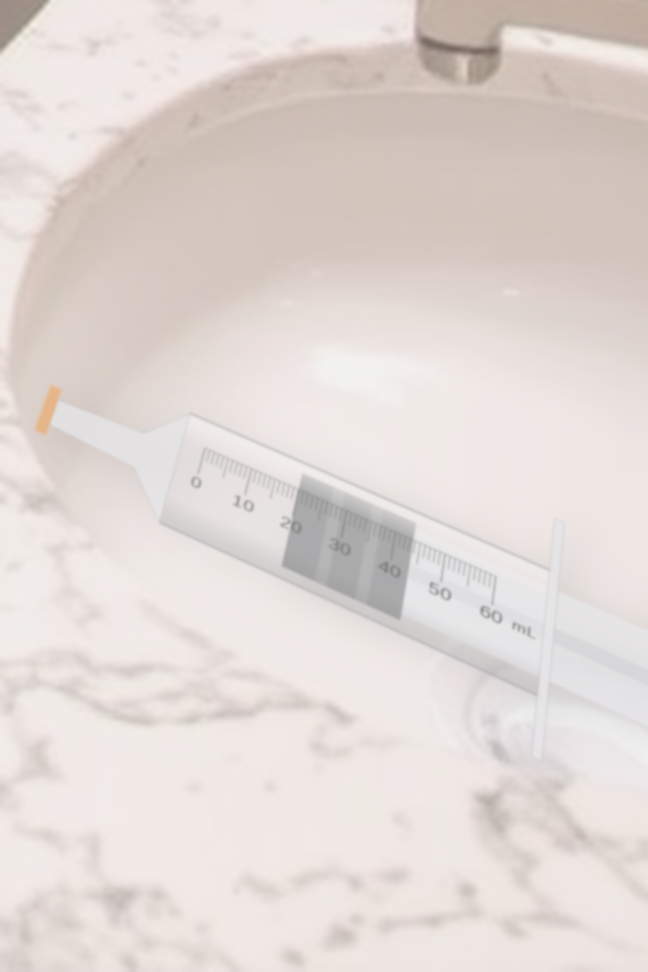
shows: value=20 unit=mL
